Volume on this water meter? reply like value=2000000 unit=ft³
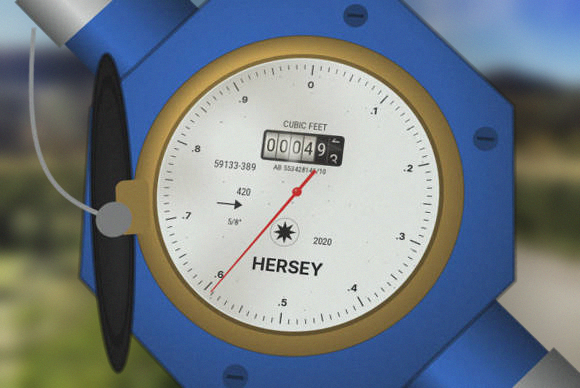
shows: value=492.59 unit=ft³
